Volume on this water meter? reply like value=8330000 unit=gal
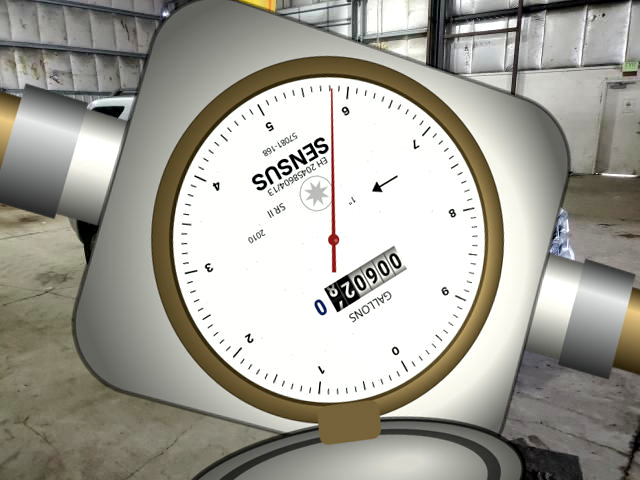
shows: value=60275.8 unit=gal
